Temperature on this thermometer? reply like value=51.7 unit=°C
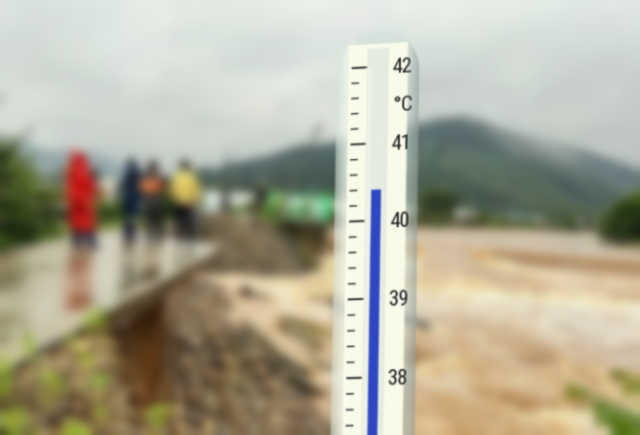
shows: value=40.4 unit=°C
